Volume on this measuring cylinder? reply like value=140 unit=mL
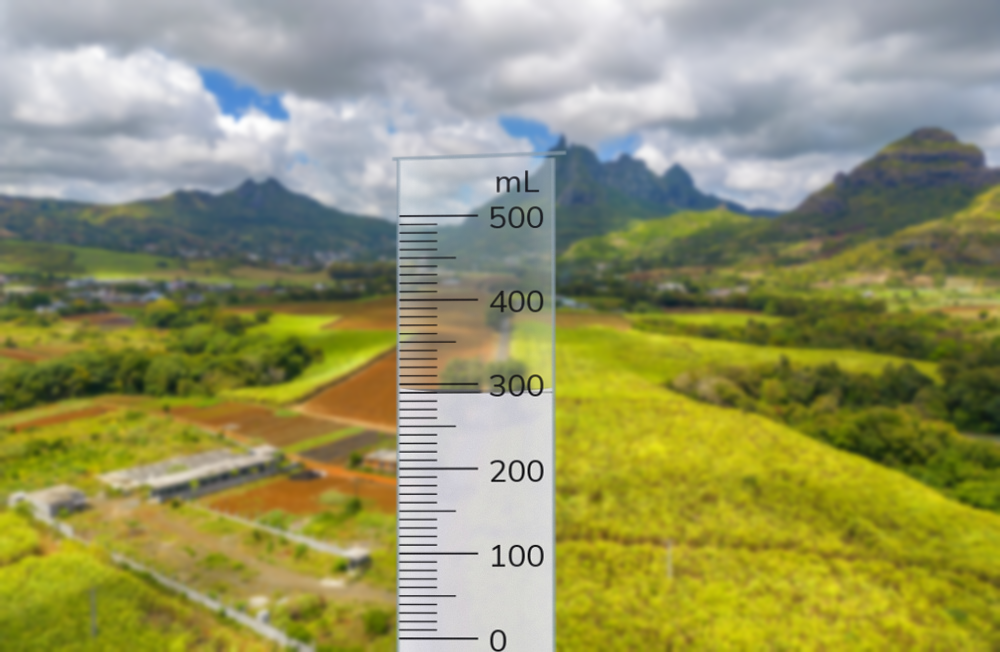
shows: value=290 unit=mL
